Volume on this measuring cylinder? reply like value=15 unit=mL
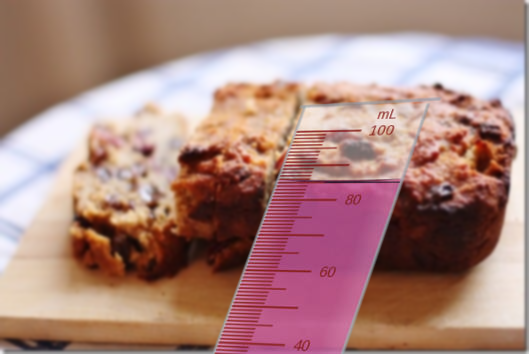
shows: value=85 unit=mL
